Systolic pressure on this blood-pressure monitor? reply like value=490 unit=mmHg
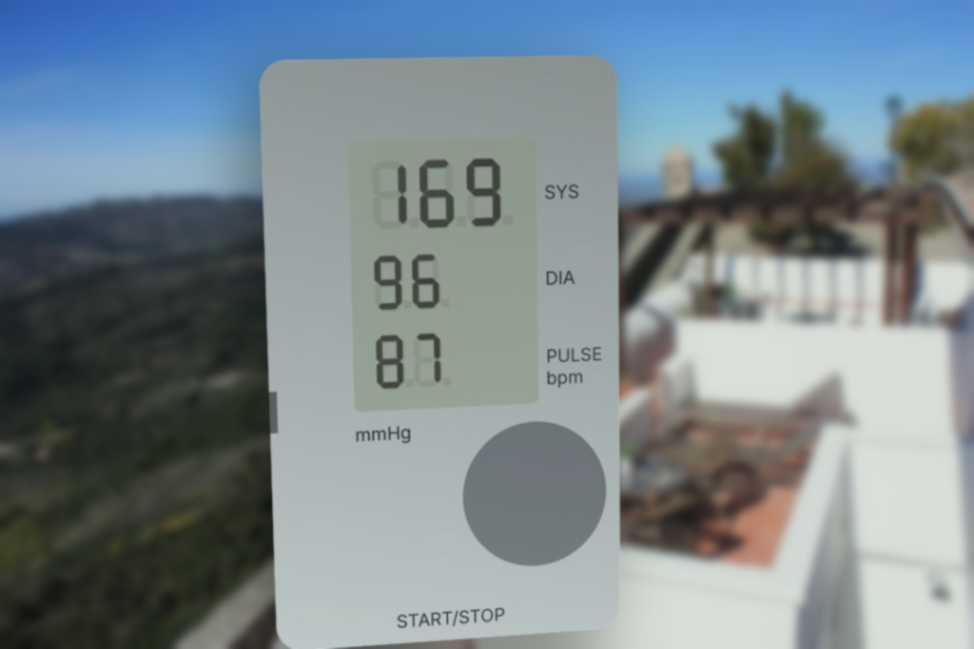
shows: value=169 unit=mmHg
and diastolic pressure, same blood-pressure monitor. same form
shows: value=96 unit=mmHg
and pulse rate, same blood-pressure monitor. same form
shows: value=87 unit=bpm
